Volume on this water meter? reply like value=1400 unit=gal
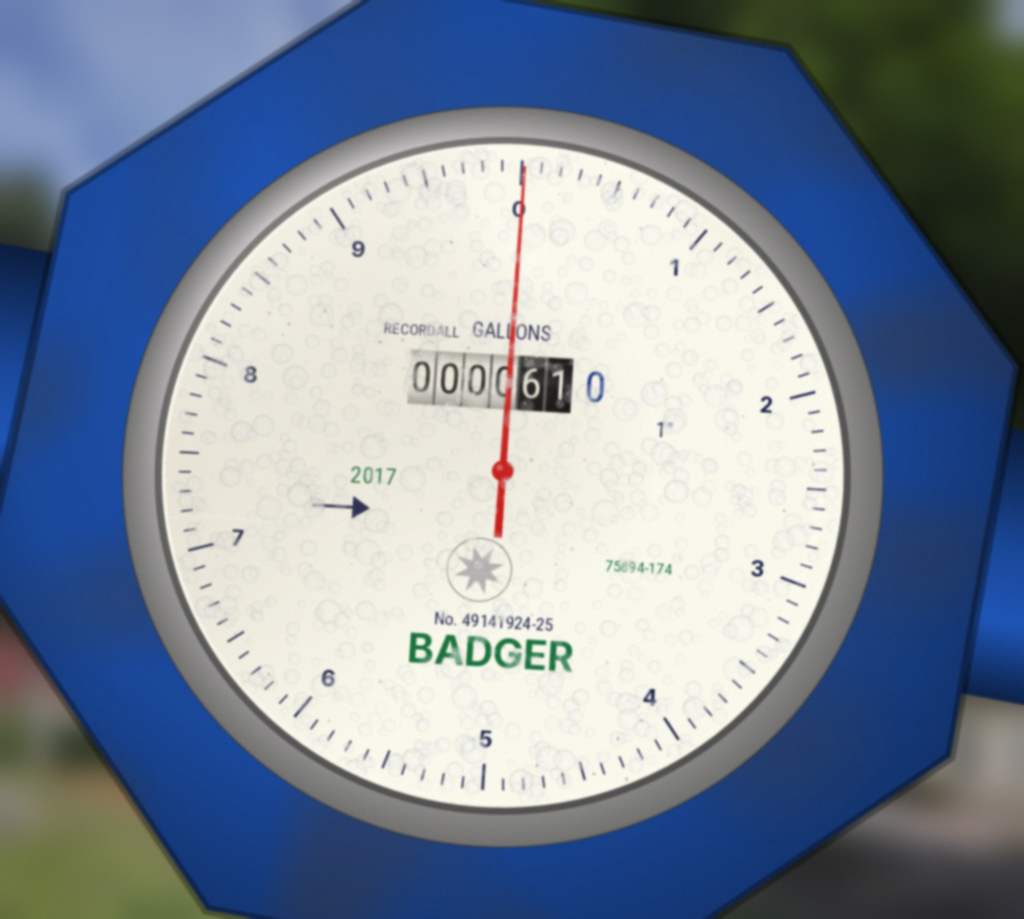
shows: value=610.0 unit=gal
